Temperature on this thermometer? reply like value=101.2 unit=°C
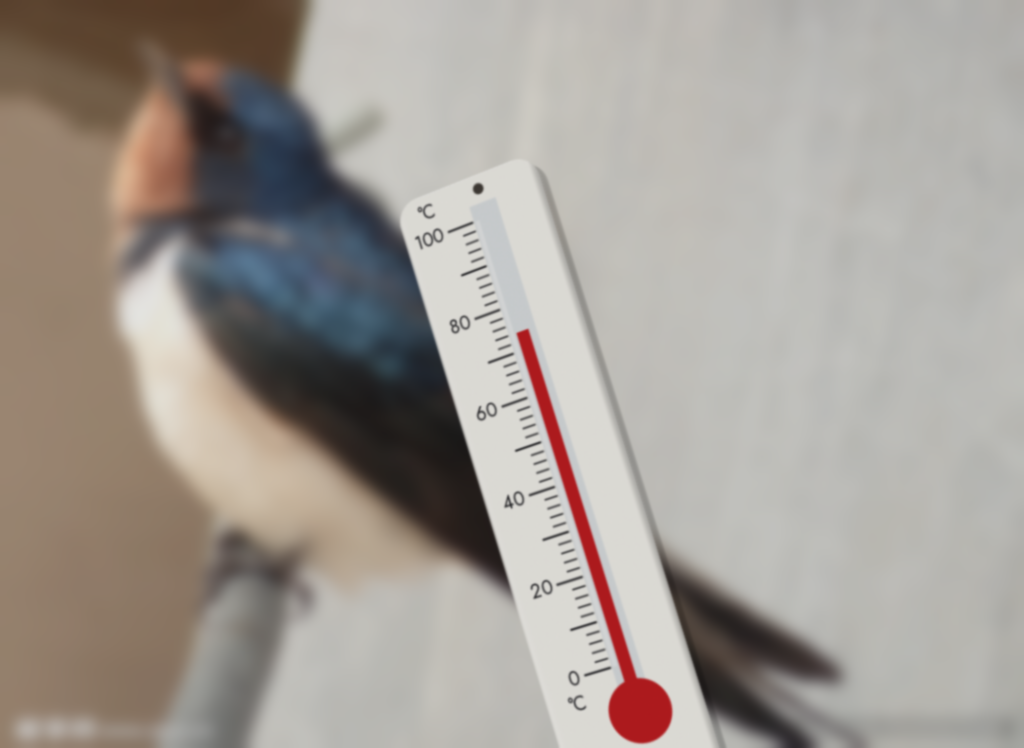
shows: value=74 unit=°C
